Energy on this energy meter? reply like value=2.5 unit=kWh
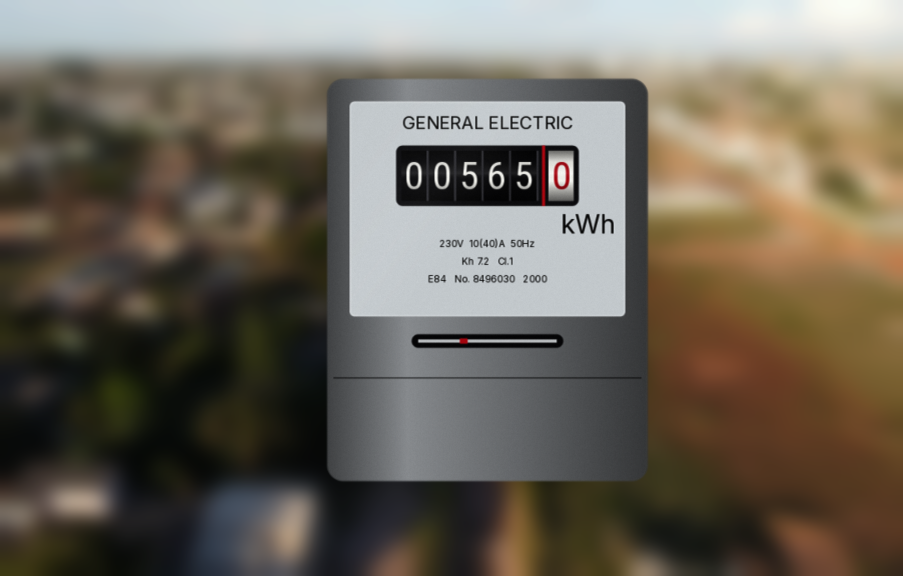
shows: value=565.0 unit=kWh
